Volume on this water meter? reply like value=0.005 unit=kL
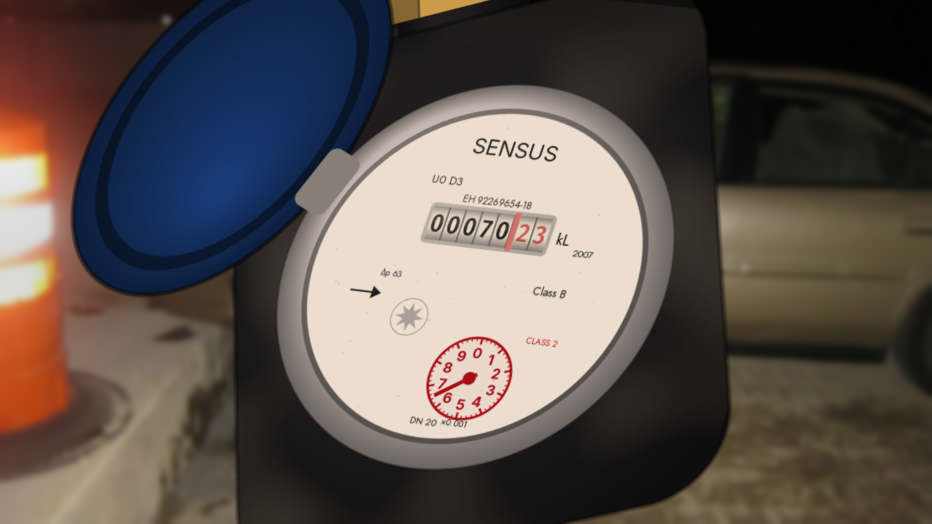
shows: value=70.236 unit=kL
